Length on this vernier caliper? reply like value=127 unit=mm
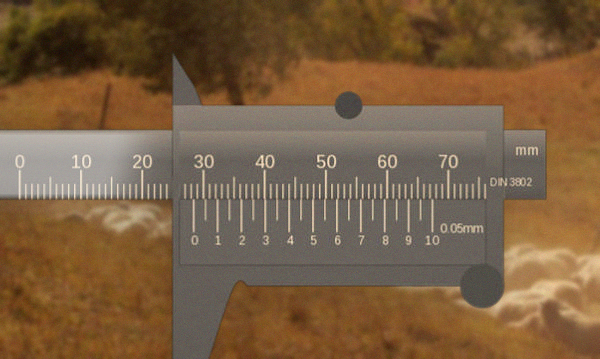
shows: value=28.4 unit=mm
